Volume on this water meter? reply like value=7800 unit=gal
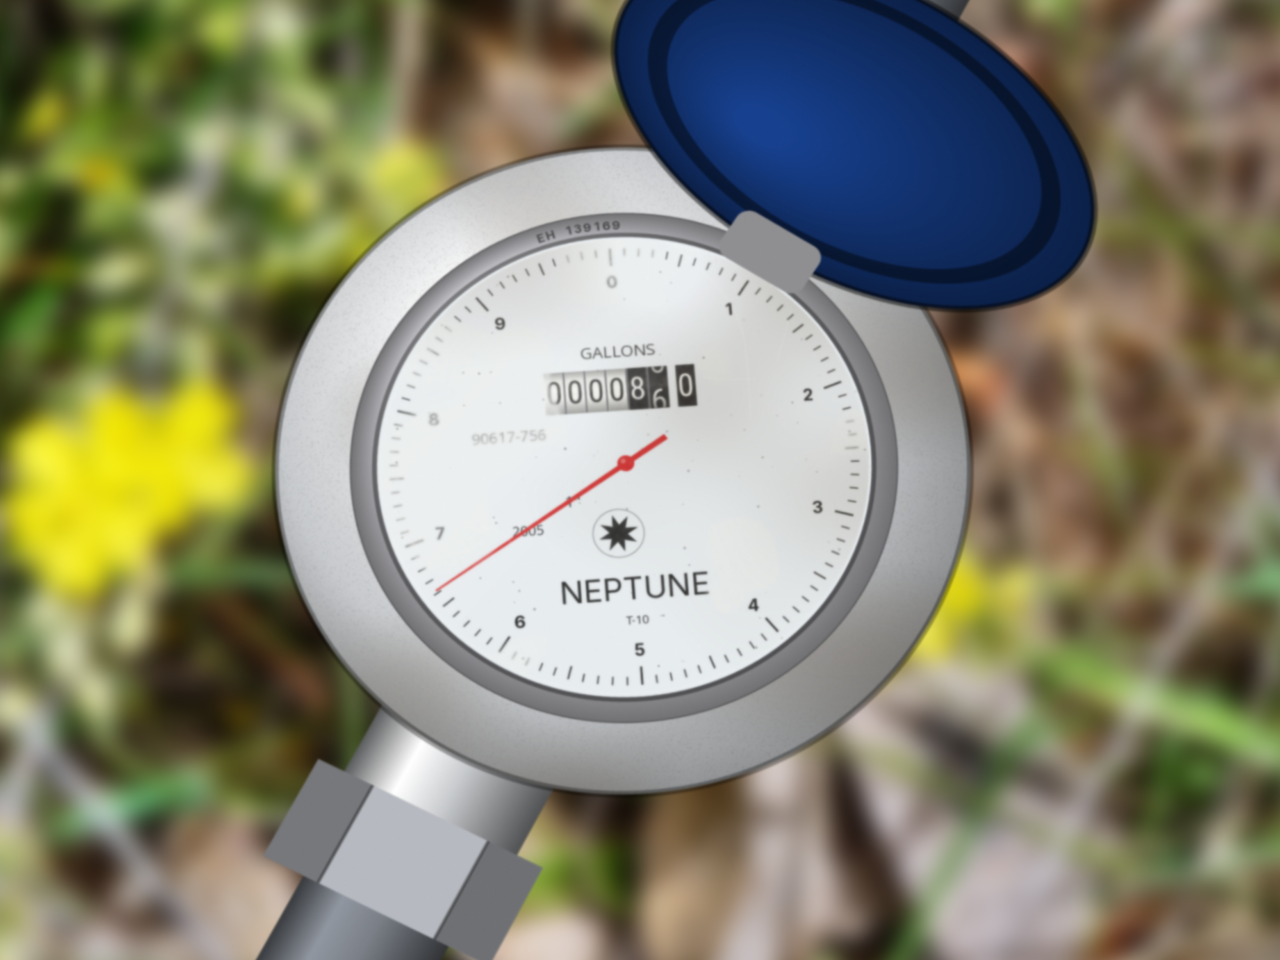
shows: value=856.6 unit=gal
